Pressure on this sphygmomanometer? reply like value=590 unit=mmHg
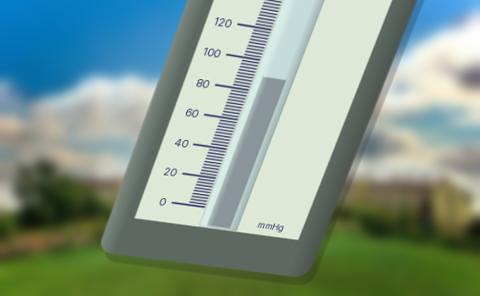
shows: value=90 unit=mmHg
